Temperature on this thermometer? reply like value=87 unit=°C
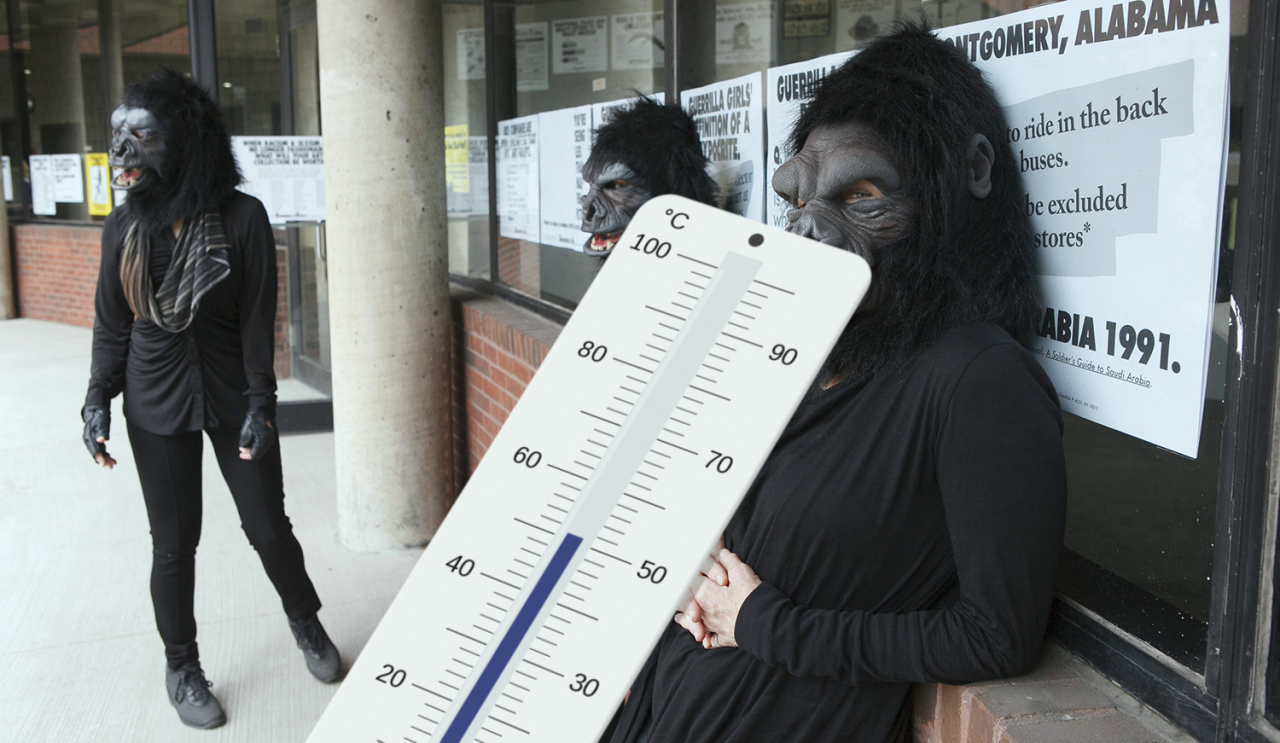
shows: value=51 unit=°C
